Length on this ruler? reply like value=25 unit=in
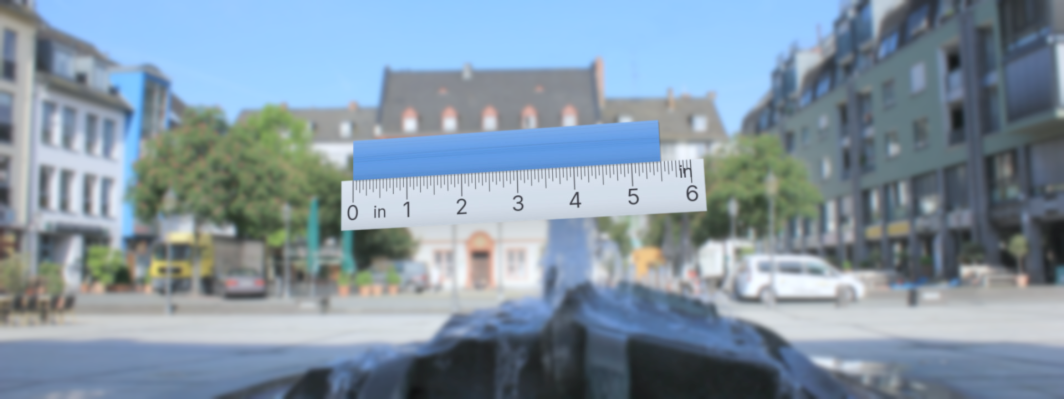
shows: value=5.5 unit=in
